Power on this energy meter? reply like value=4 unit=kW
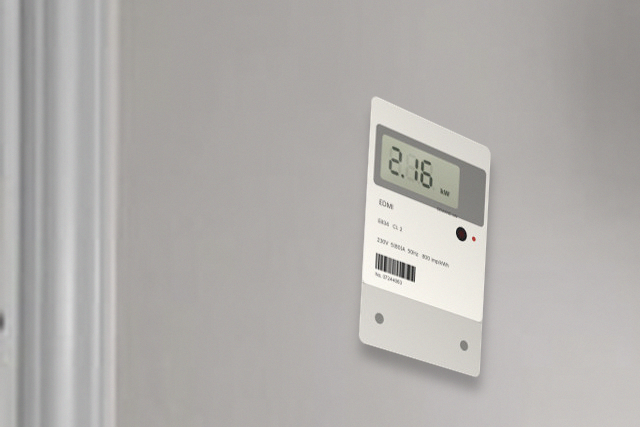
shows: value=2.16 unit=kW
